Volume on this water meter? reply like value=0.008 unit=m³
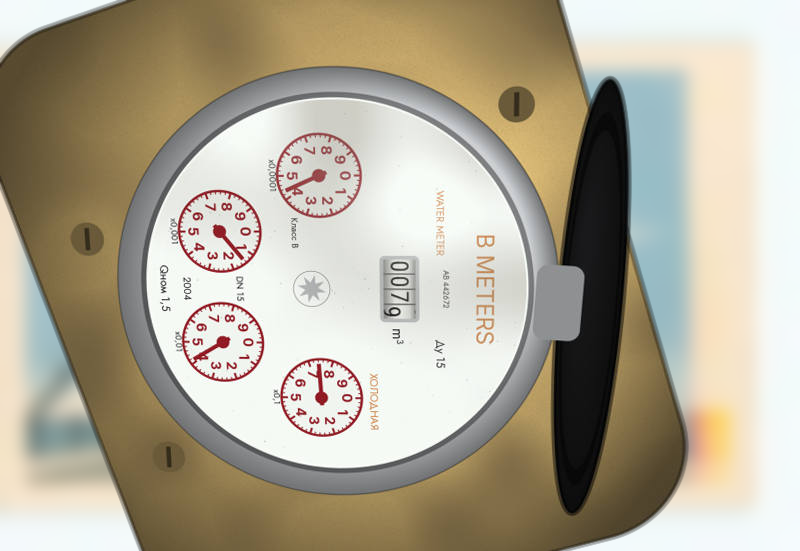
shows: value=78.7414 unit=m³
